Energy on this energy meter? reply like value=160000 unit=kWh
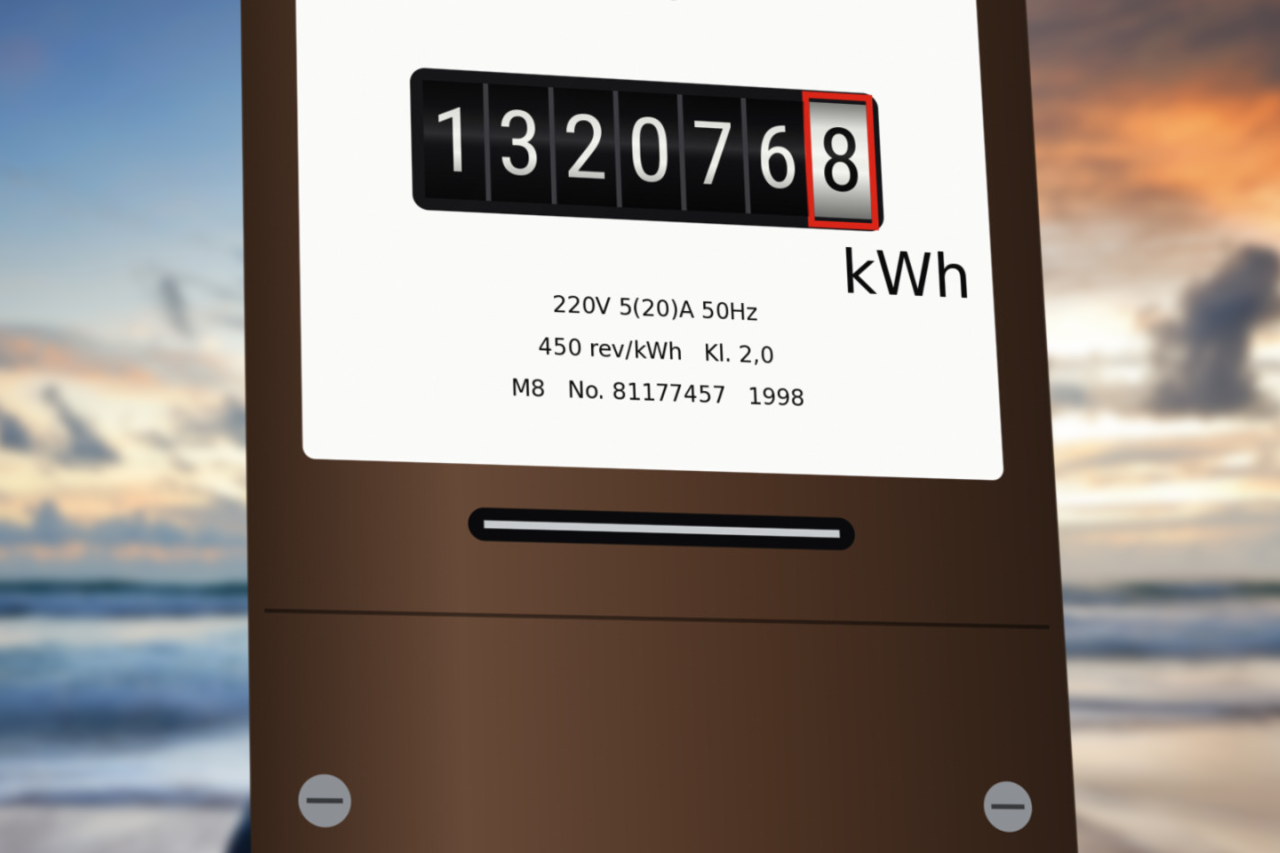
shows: value=132076.8 unit=kWh
